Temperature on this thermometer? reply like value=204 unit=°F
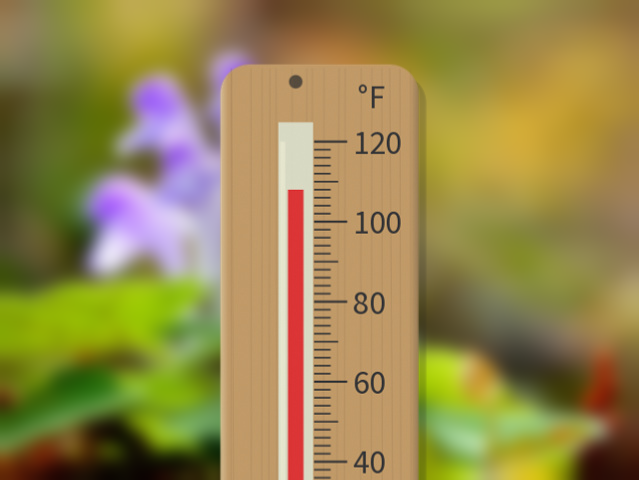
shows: value=108 unit=°F
